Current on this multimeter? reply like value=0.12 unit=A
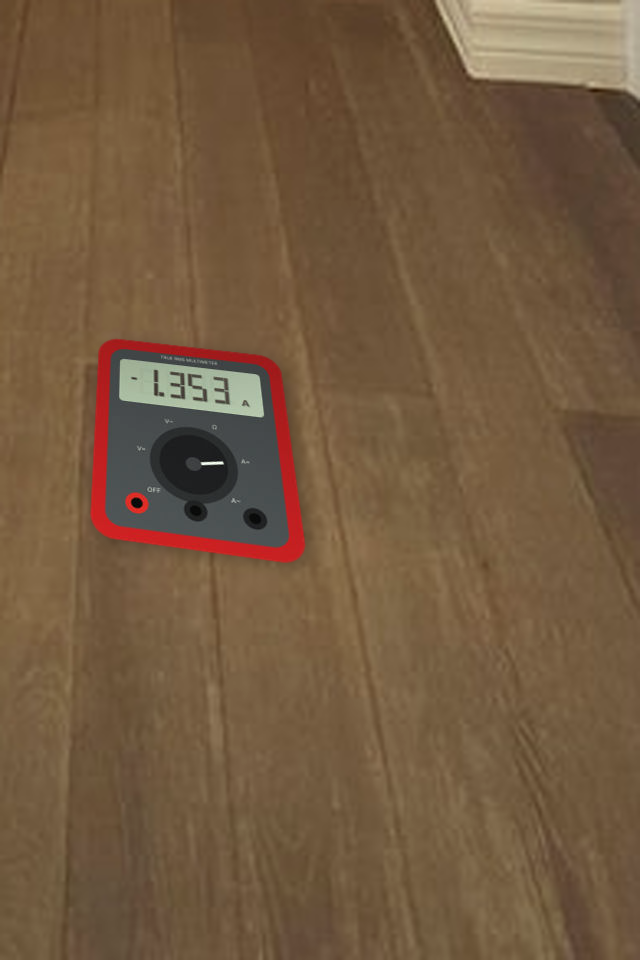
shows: value=-1.353 unit=A
